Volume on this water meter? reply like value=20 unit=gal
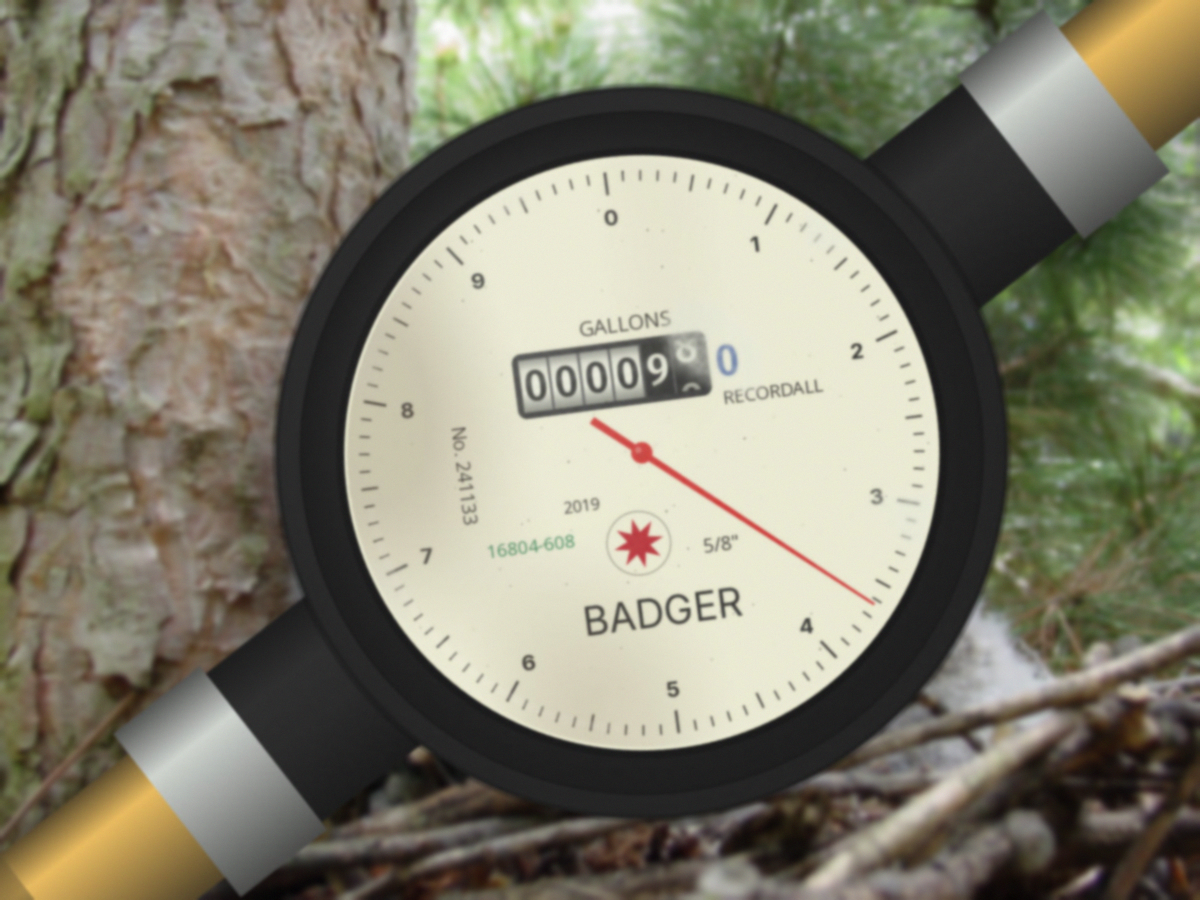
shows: value=983.6 unit=gal
